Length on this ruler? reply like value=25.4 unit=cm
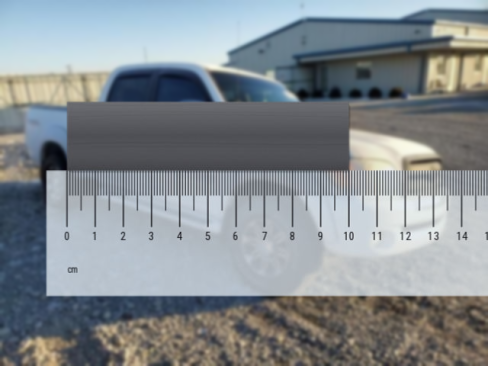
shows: value=10 unit=cm
